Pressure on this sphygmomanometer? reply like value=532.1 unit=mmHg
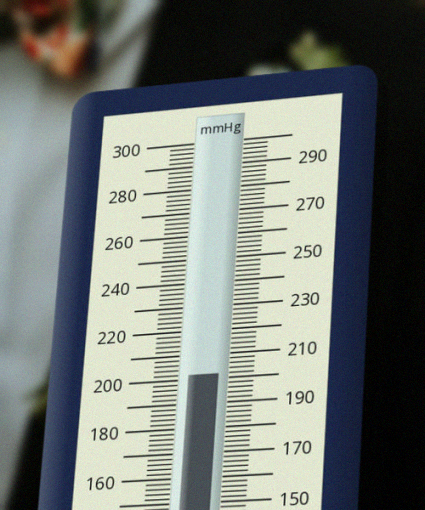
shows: value=202 unit=mmHg
